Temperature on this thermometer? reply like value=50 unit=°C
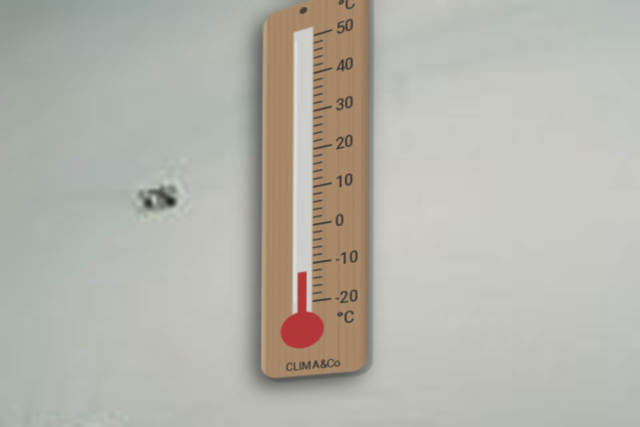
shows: value=-12 unit=°C
